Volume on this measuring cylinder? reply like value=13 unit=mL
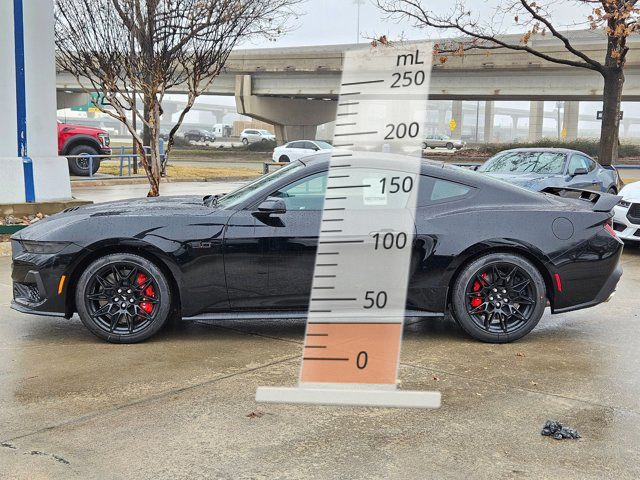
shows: value=30 unit=mL
